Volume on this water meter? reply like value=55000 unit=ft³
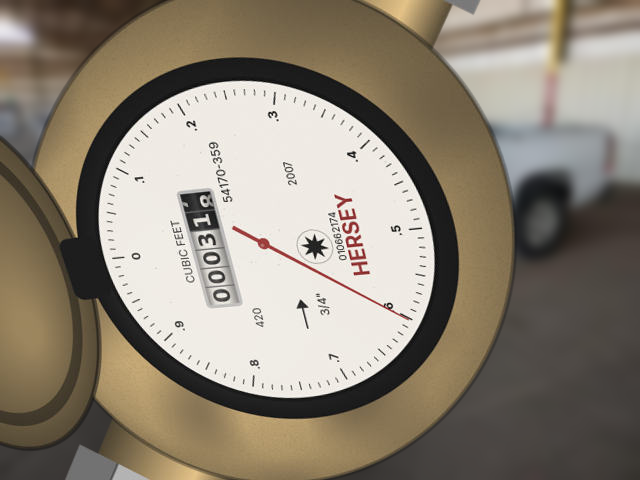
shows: value=317.60 unit=ft³
